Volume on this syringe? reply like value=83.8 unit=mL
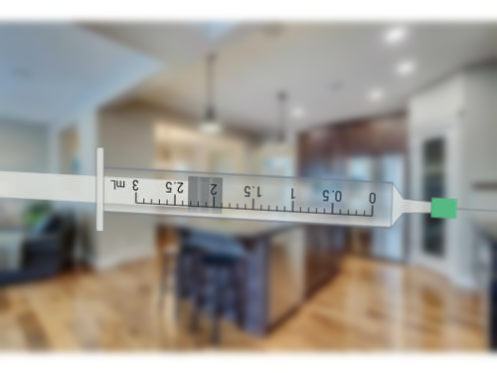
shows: value=1.9 unit=mL
